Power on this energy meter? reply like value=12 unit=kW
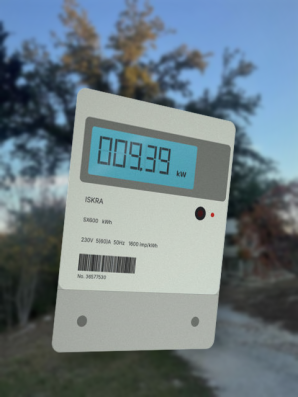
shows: value=9.39 unit=kW
